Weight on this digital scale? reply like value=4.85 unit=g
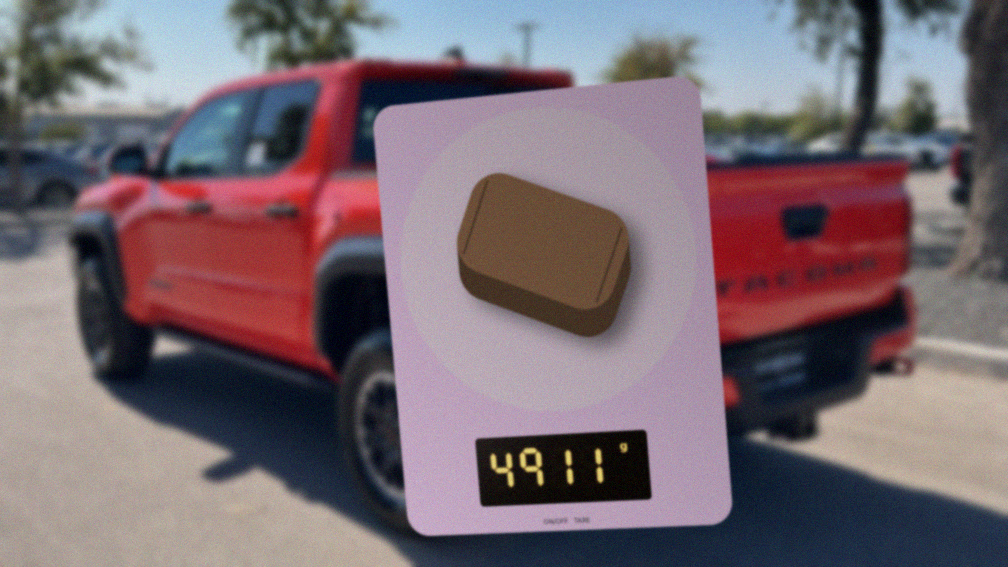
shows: value=4911 unit=g
